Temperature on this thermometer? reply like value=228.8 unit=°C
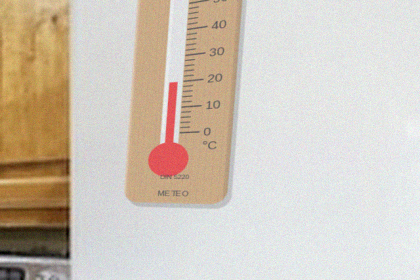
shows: value=20 unit=°C
